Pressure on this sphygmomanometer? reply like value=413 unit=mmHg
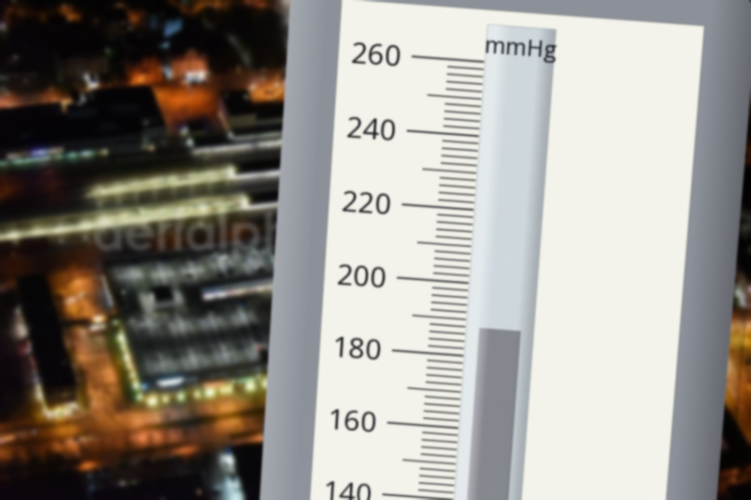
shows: value=188 unit=mmHg
